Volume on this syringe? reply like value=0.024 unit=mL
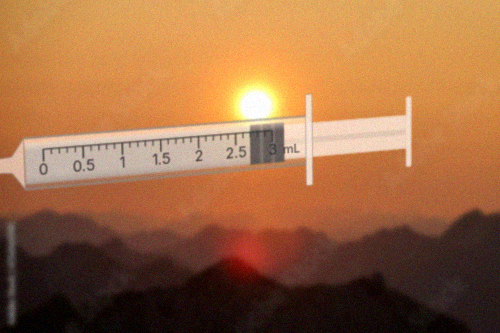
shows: value=2.7 unit=mL
